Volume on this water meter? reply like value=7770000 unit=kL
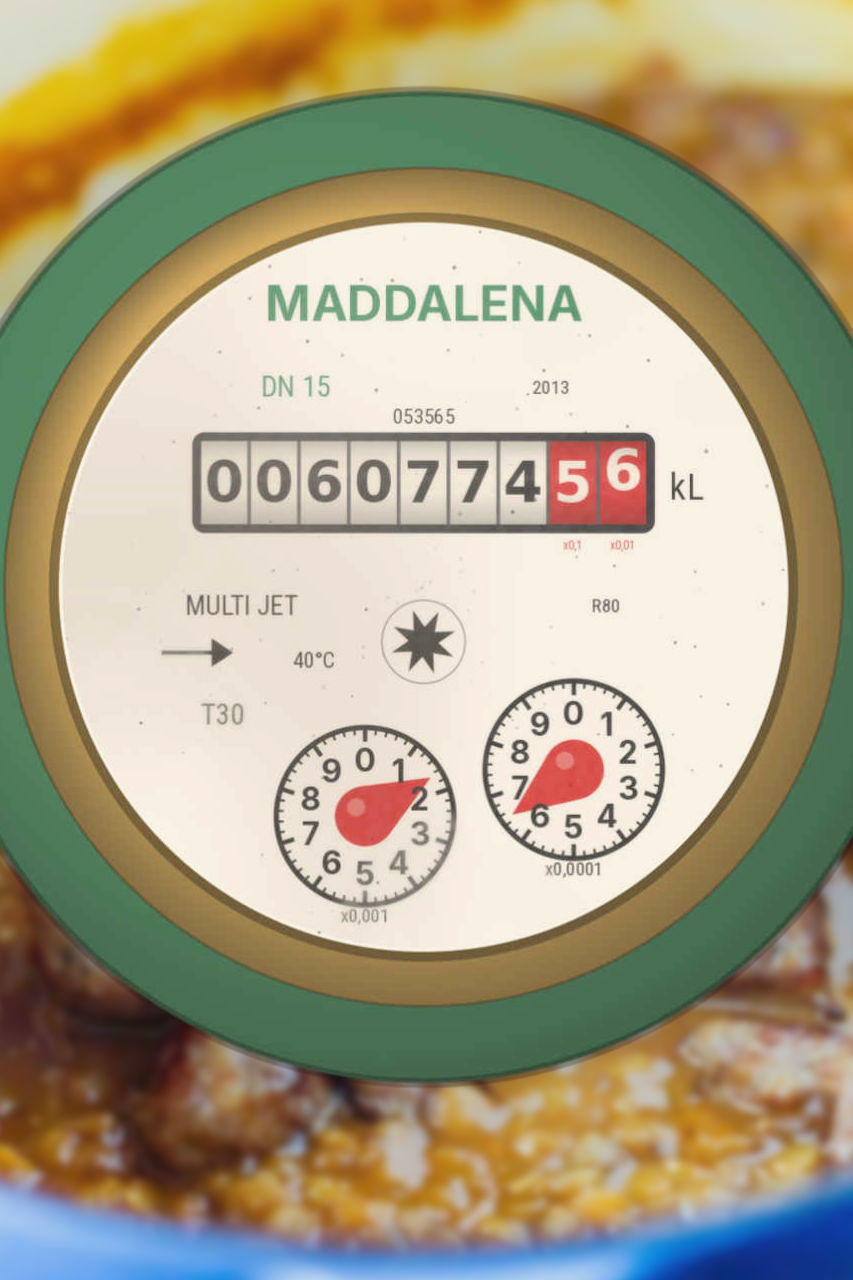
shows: value=60774.5616 unit=kL
